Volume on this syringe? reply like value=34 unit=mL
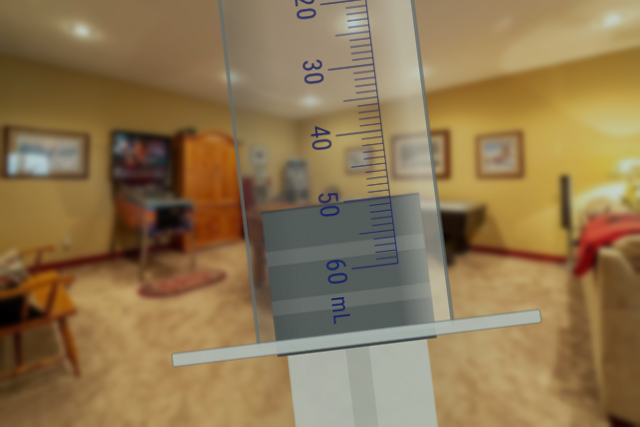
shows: value=50 unit=mL
